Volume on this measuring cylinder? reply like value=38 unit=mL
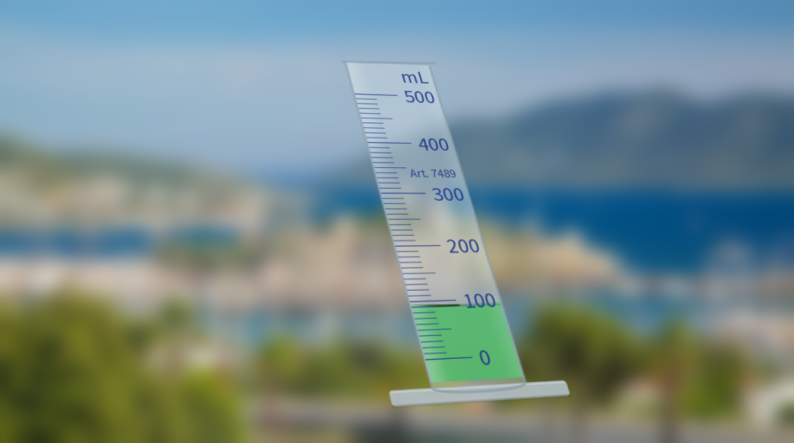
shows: value=90 unit=mL
